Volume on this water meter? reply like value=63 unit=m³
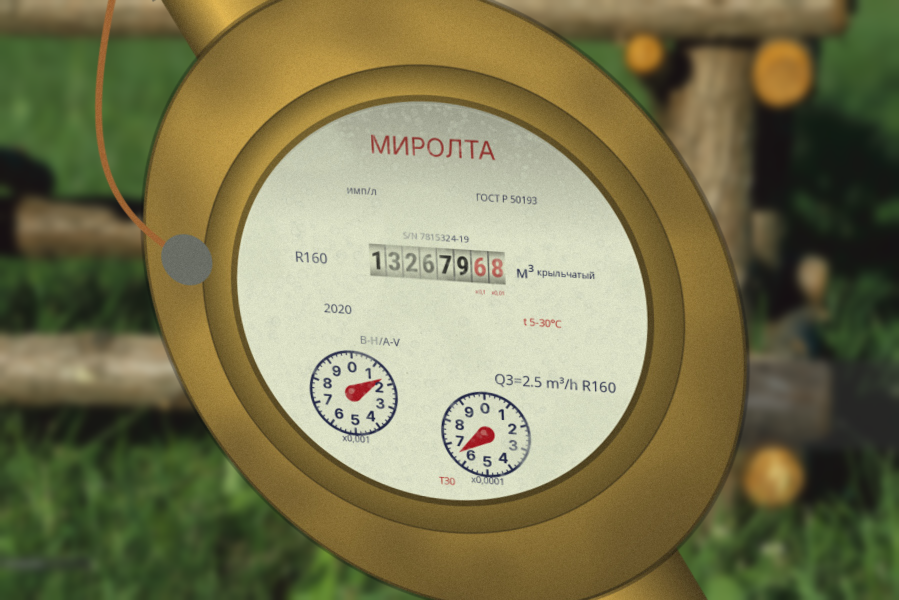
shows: value=132679.6816 unit=m³
